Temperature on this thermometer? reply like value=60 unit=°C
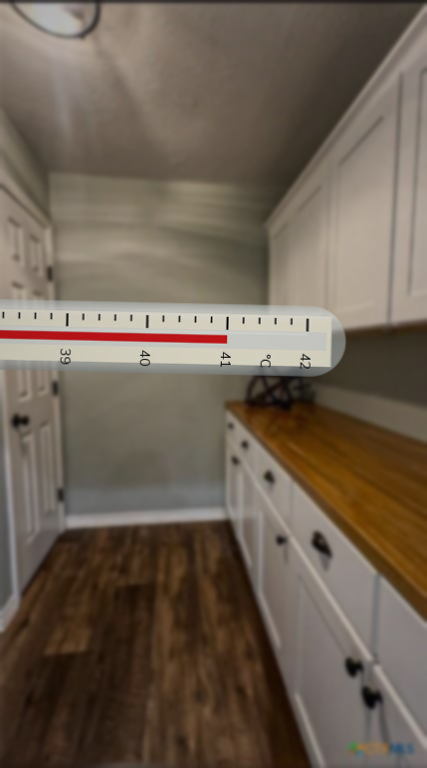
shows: value=41 unit=°C
